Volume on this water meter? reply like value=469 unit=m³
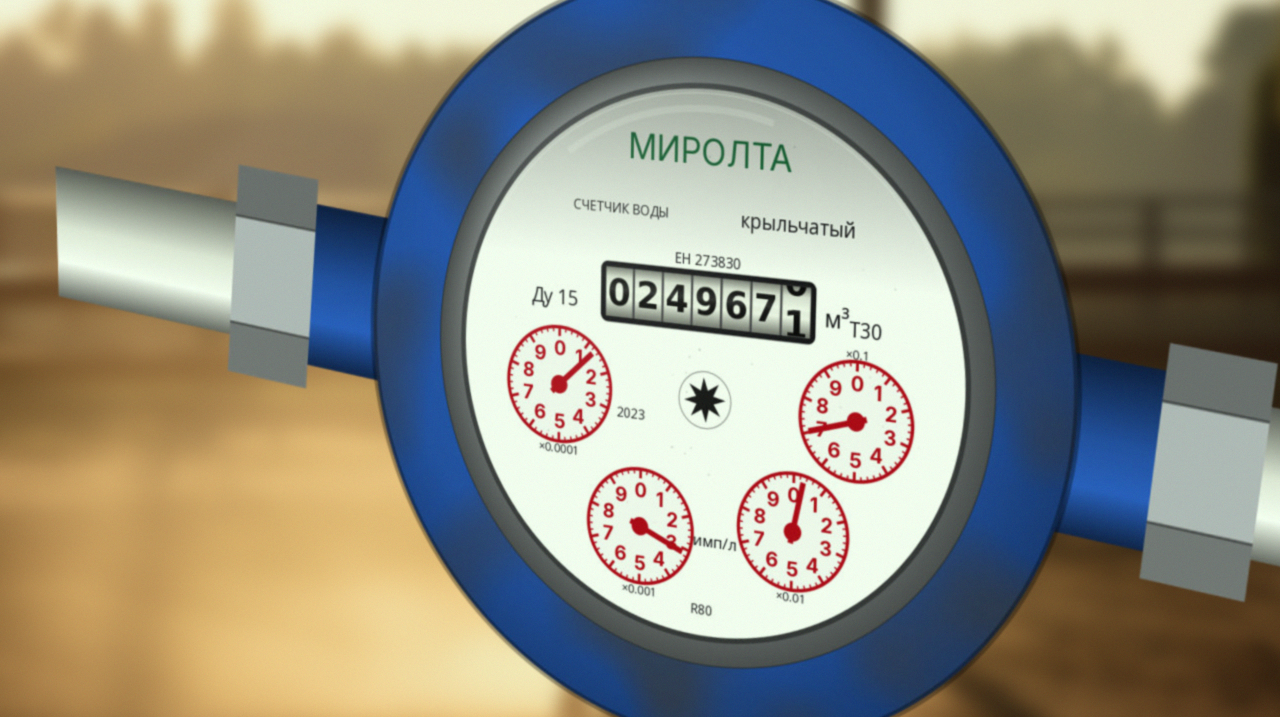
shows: value=249670.7031 unit=m³
